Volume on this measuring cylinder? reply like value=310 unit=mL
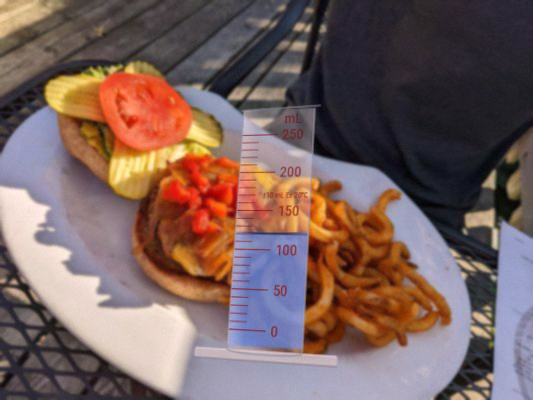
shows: value=120 unit=mL
